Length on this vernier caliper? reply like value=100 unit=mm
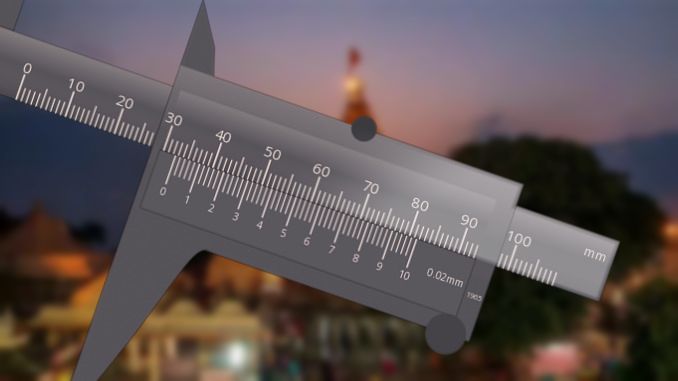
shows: value=32.5 unit=mm
